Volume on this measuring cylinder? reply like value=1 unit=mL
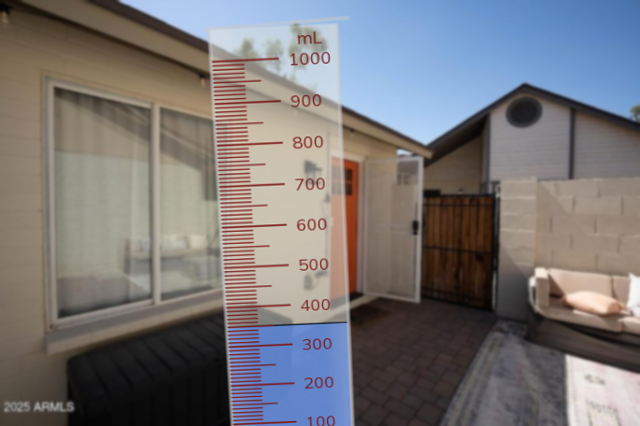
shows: value=350 unit=mL
